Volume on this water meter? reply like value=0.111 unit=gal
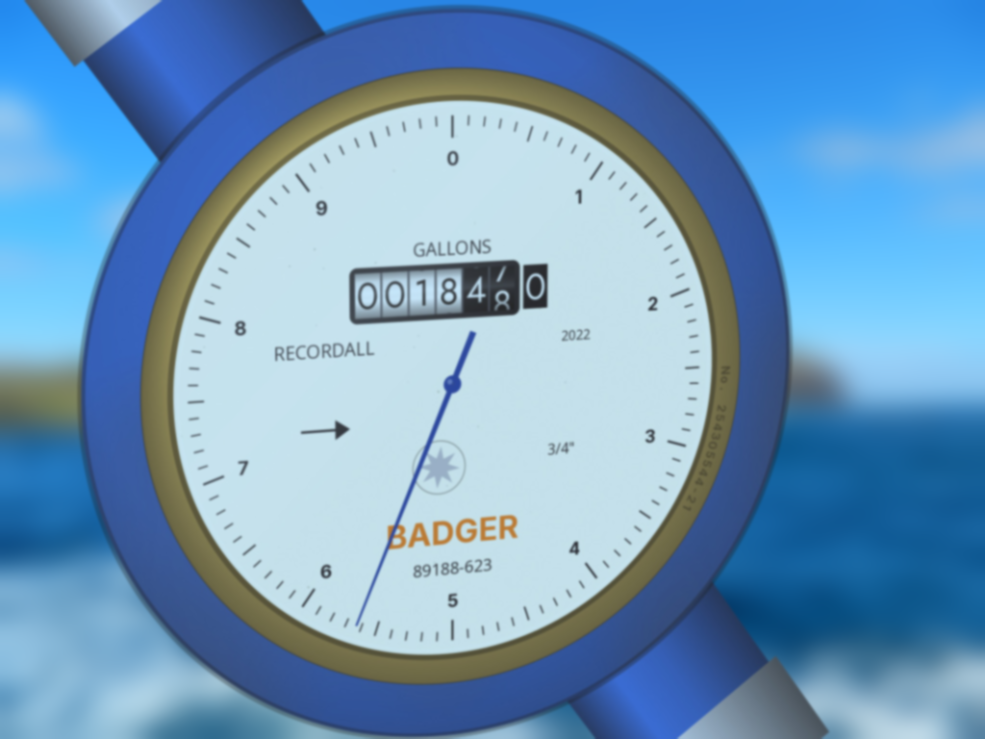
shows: value=18475.6 unit=gal
